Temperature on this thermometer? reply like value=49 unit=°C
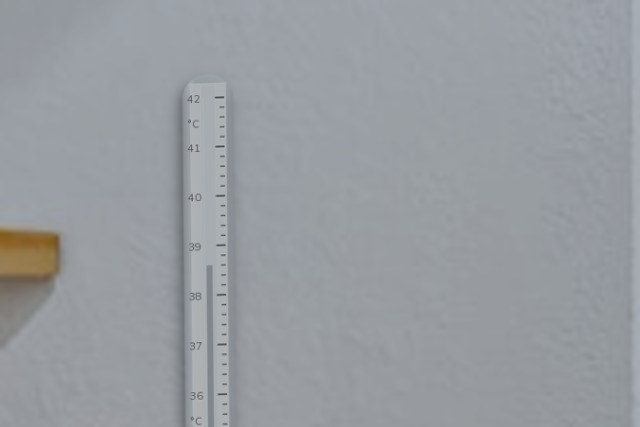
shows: value=38.6 unit=°C
